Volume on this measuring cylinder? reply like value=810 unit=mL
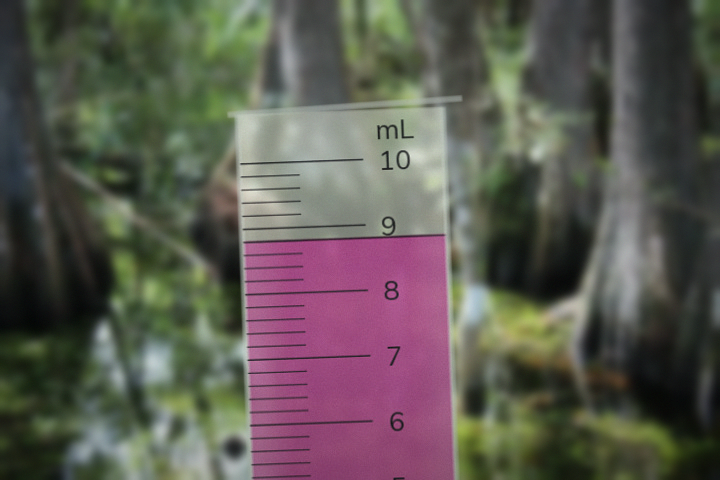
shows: value=8.8 unit=mL
